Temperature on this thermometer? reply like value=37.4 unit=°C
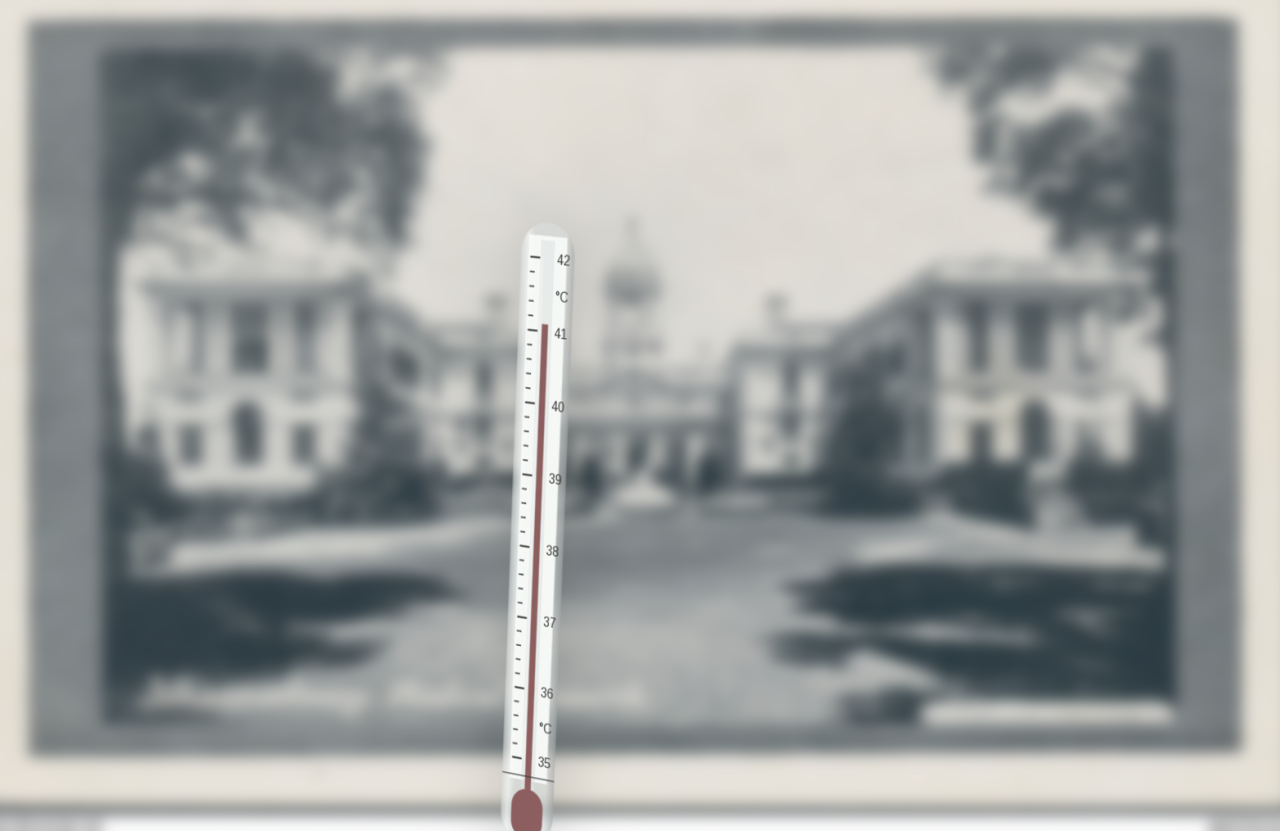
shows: value=41.1 unit=°C
